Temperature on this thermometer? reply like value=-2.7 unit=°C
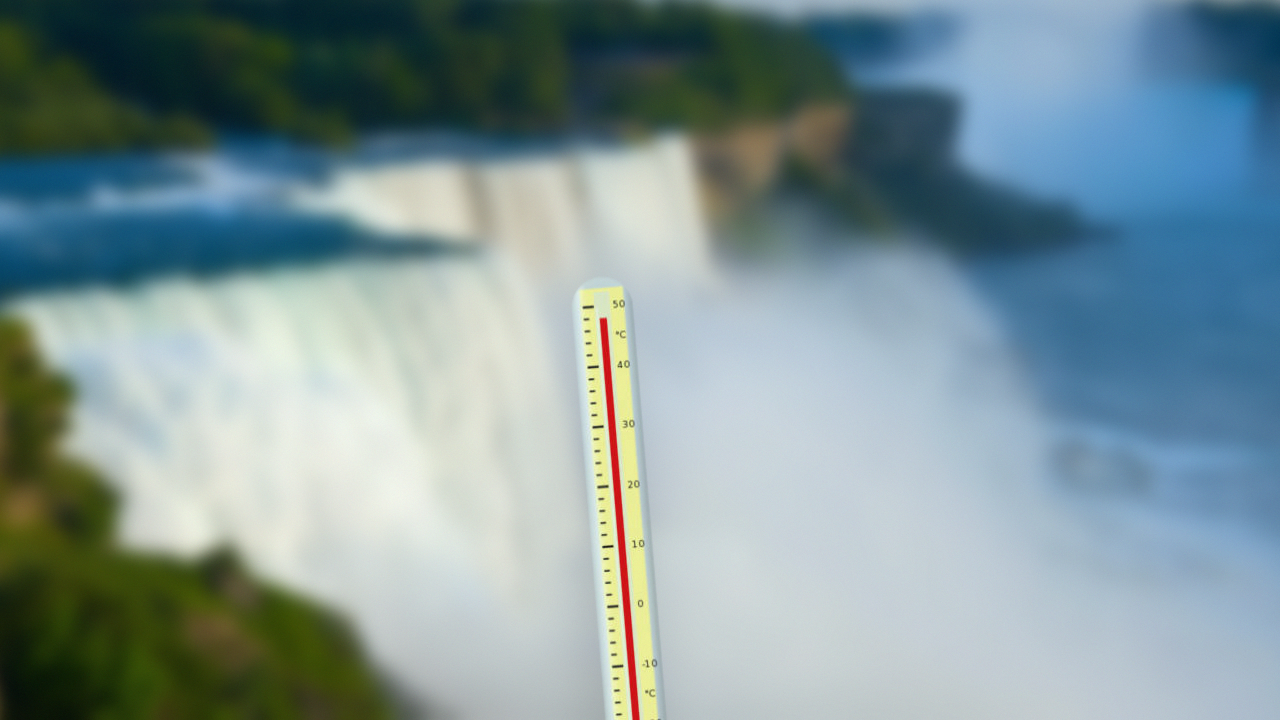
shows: value=48 unit=°C
